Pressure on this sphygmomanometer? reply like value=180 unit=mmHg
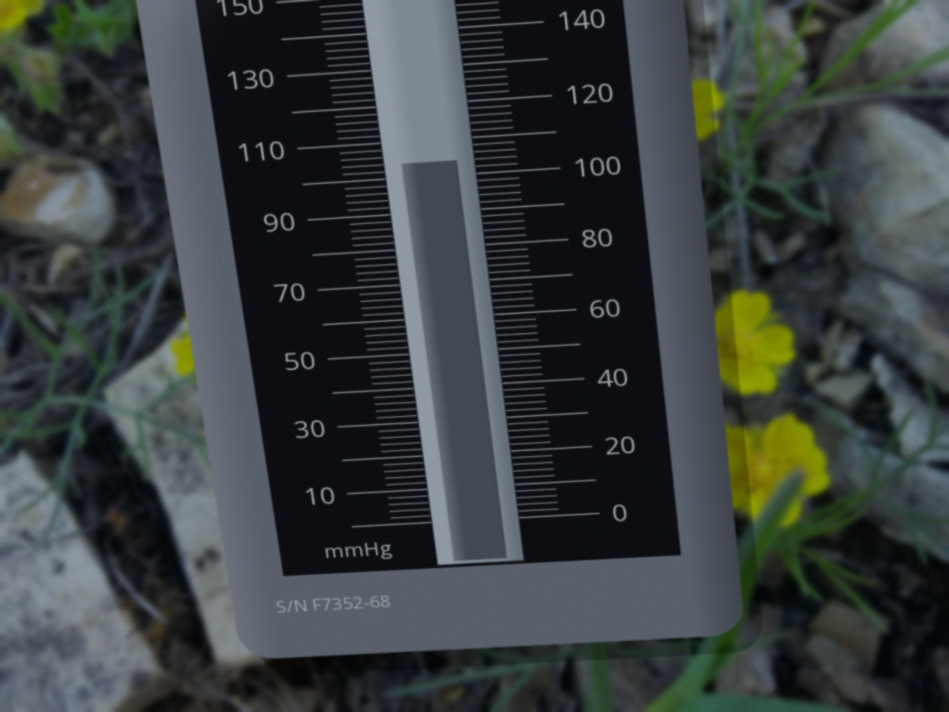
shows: value=104 unit=mmHg
